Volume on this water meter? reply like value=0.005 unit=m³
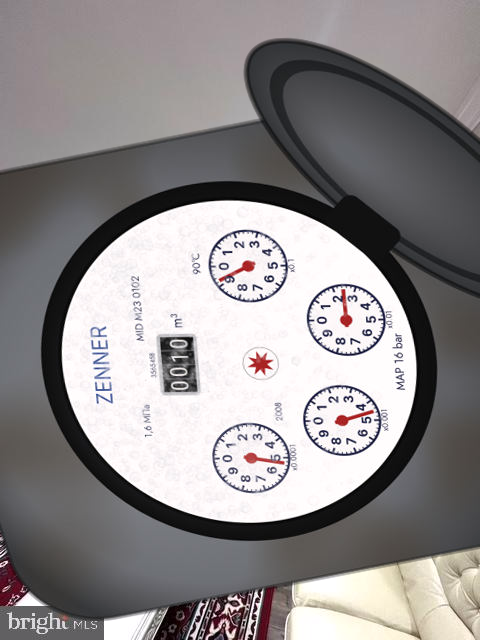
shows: value=9.9245 unit=m³
